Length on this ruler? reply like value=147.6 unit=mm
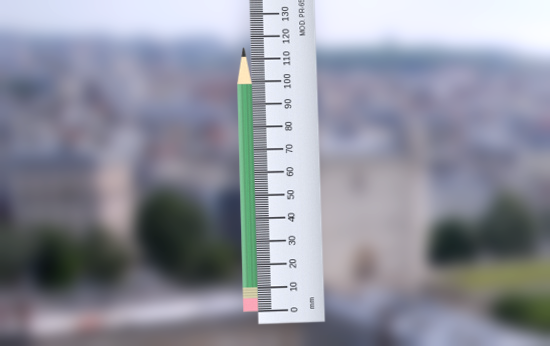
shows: value=115 unit=mm
